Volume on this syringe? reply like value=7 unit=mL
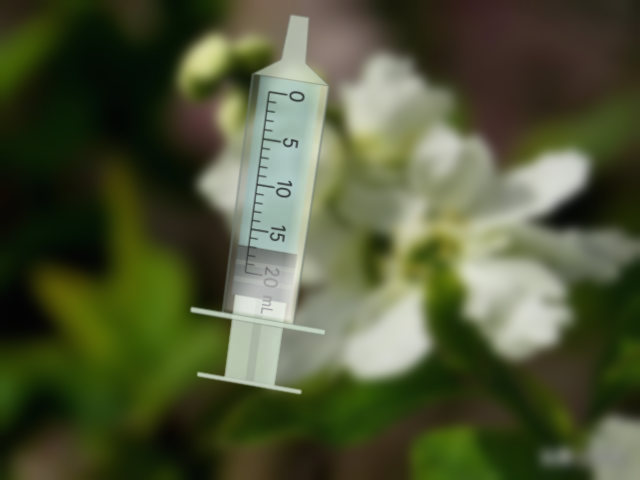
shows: value=17 unit=mL
